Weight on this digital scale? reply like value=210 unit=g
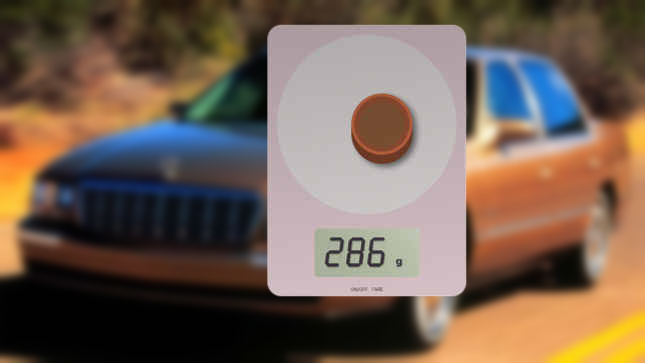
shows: value=286 unit=g
